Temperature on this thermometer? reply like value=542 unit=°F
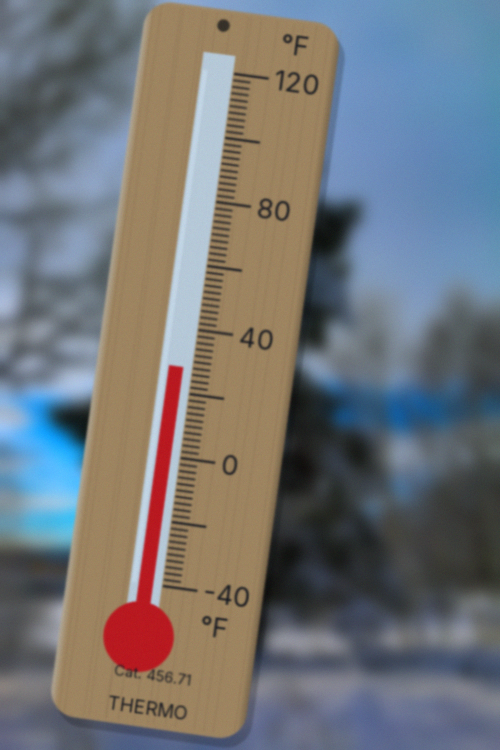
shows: value=28 unit=°F
